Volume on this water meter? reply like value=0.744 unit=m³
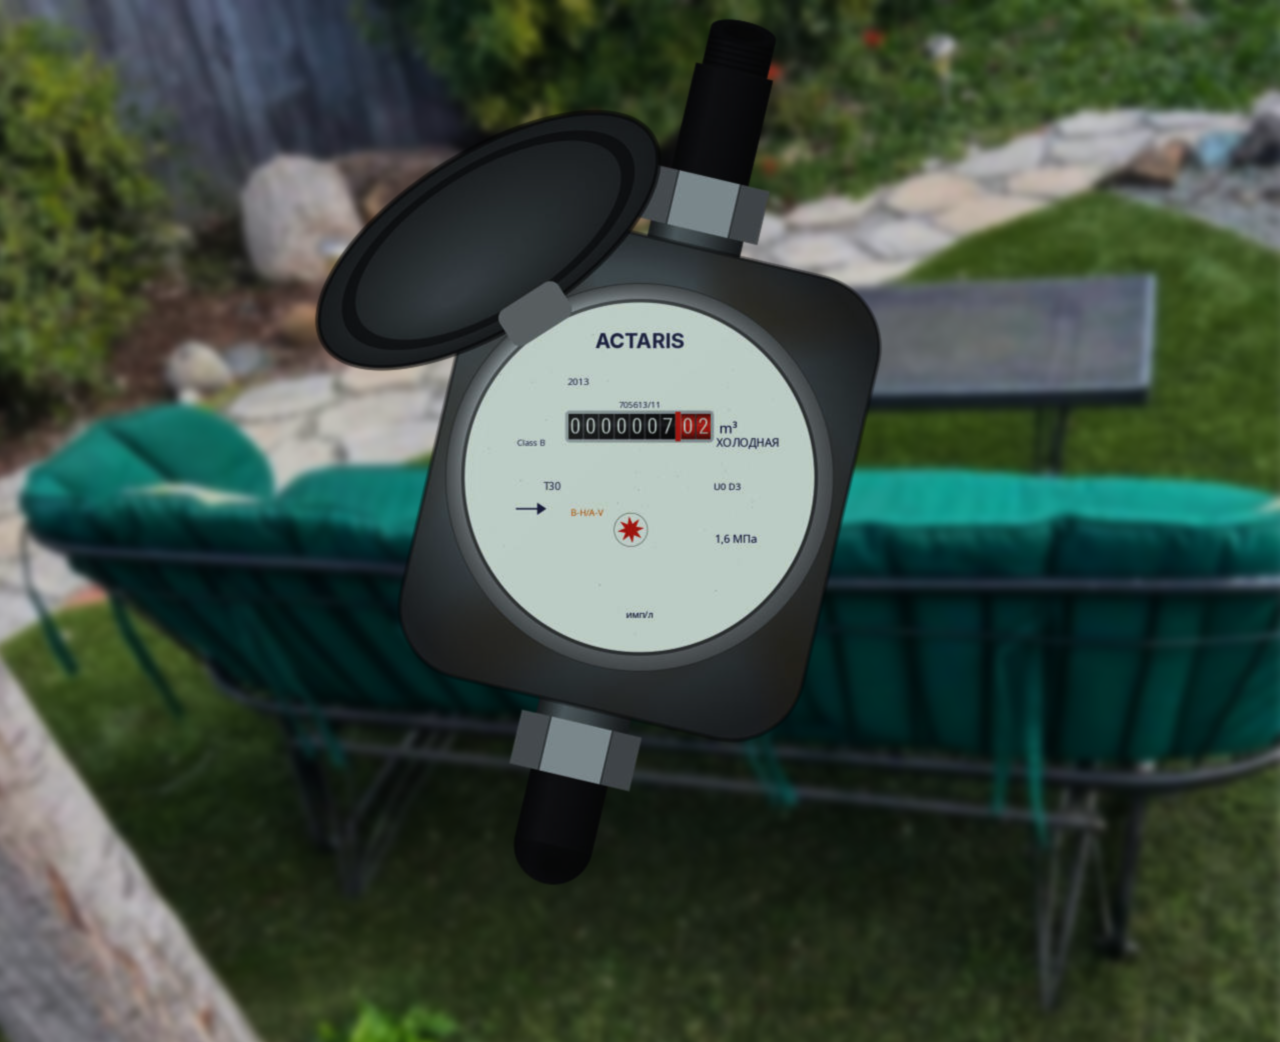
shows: value=7.02 unit=m³
